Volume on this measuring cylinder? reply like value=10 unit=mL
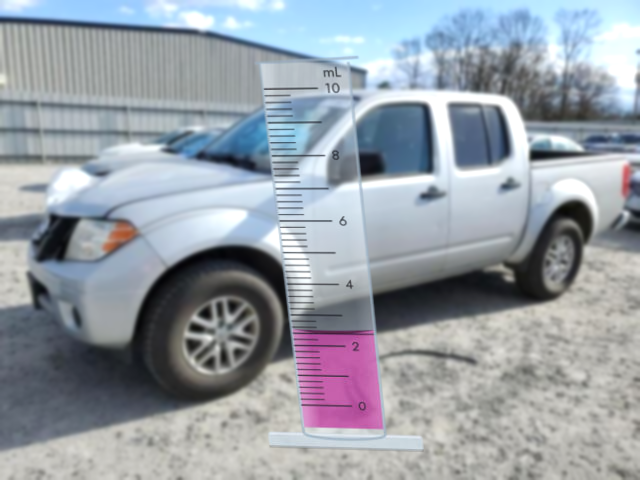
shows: value=2.4 unit=mL
